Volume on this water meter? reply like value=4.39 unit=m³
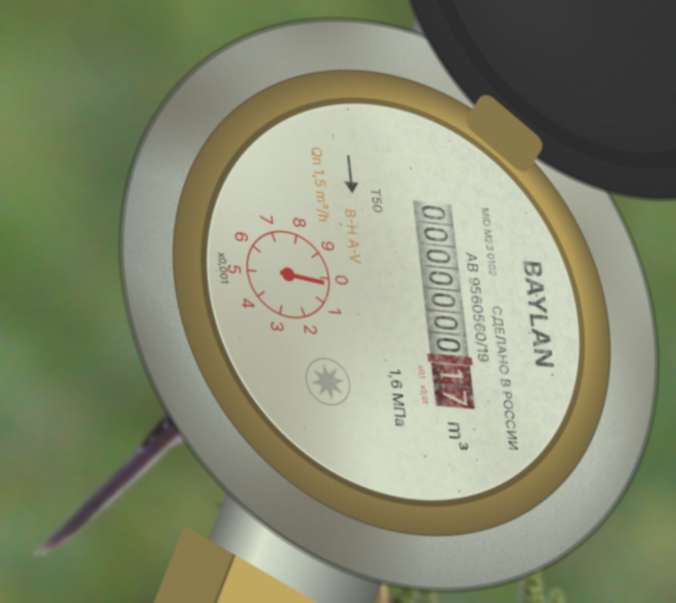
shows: value=0.170 unit=m³
